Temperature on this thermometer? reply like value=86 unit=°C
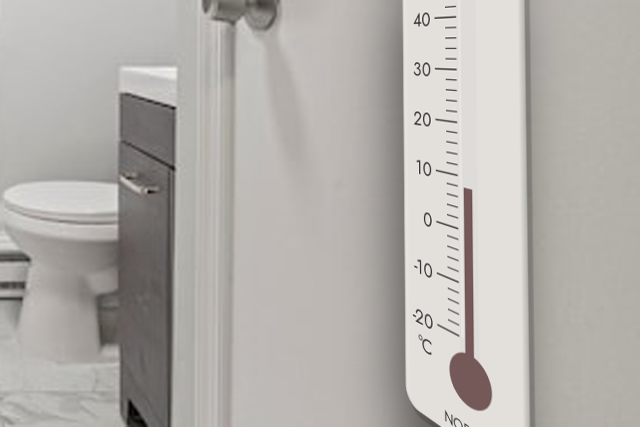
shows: value=8 unit=°C
